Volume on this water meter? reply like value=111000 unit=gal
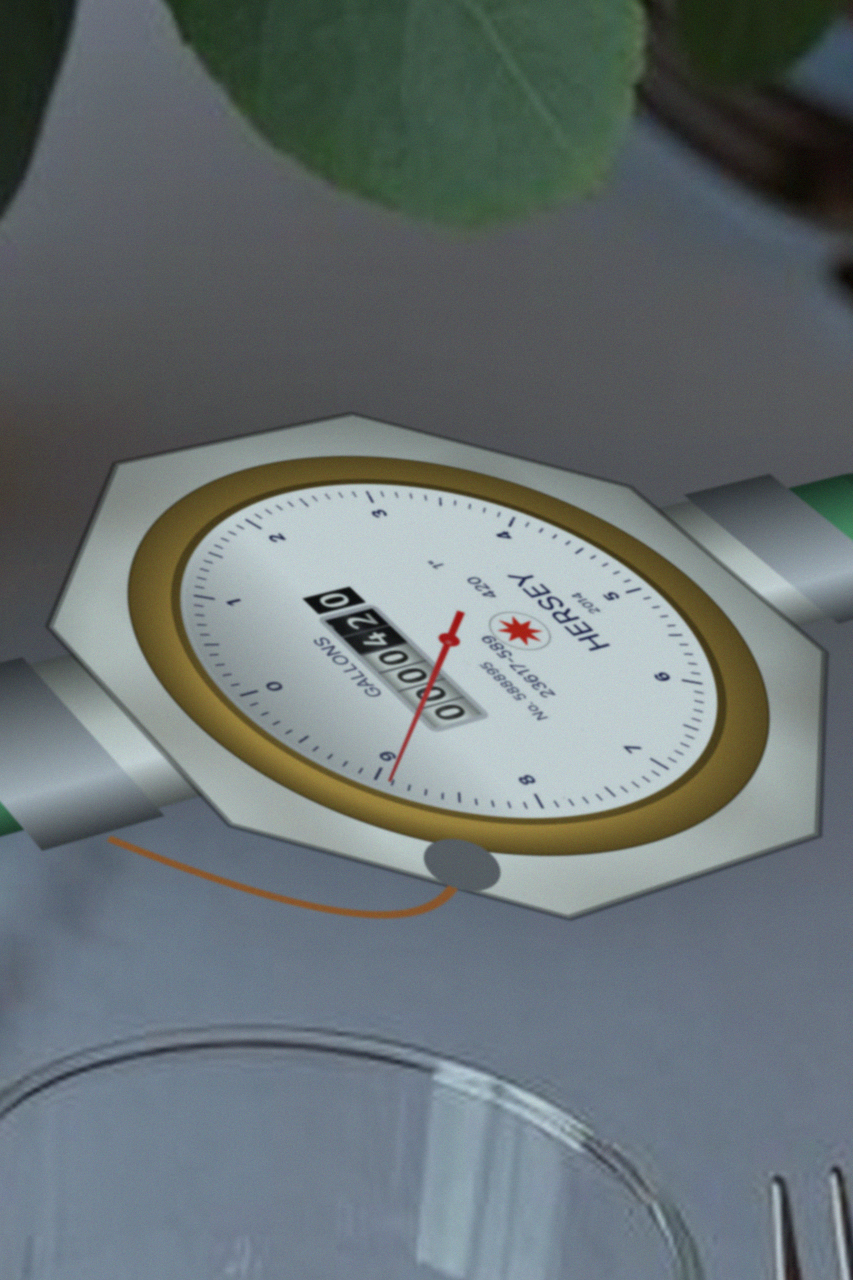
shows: value=418.9 unit=gal
